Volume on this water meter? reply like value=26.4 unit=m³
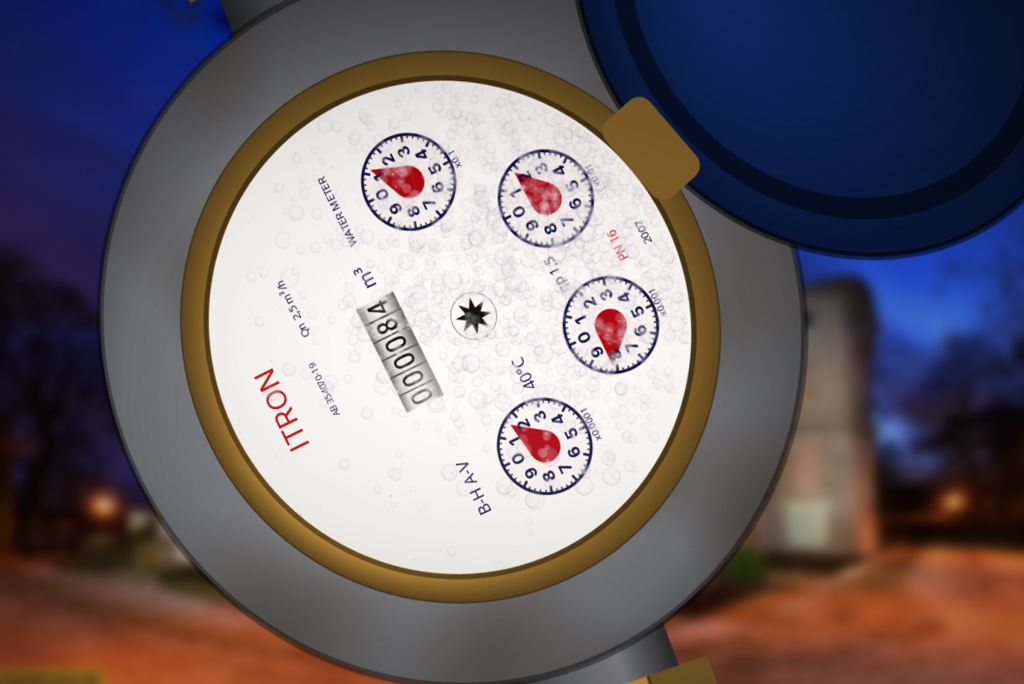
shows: value=84.1181 unit=m³
